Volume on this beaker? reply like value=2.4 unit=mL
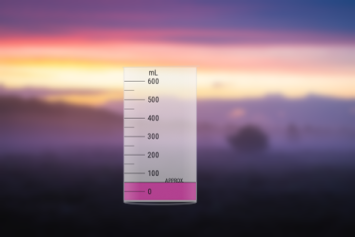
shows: value=50 unit=mL
